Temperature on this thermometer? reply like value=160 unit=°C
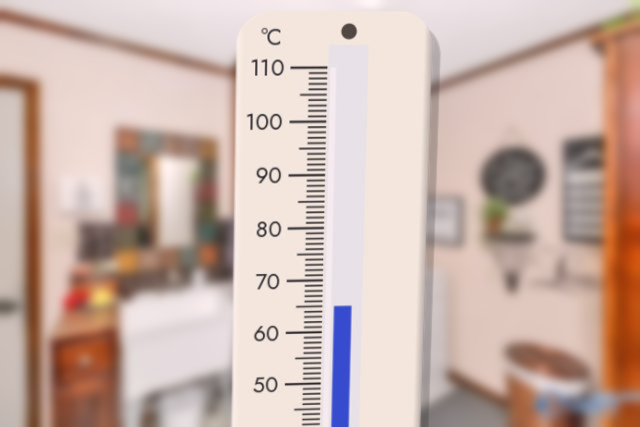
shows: value=65 unit=°C
